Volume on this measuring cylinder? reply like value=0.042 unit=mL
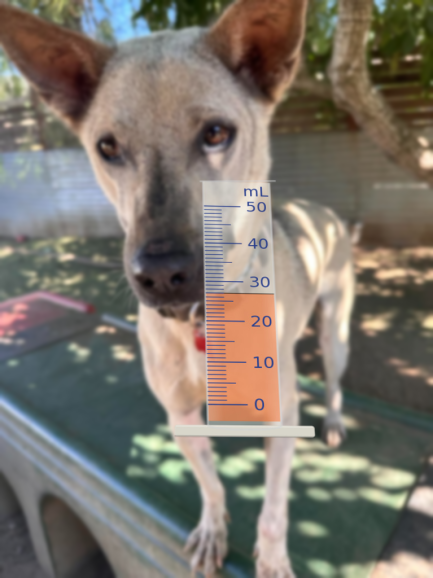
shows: value=27 unit=mL
